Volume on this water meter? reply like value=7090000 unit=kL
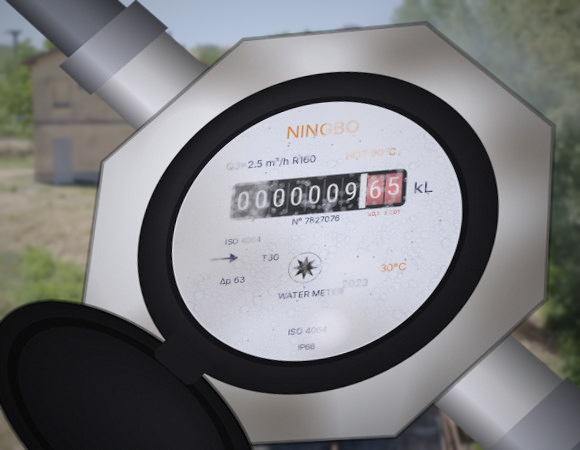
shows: value=9.65 unit=kL
